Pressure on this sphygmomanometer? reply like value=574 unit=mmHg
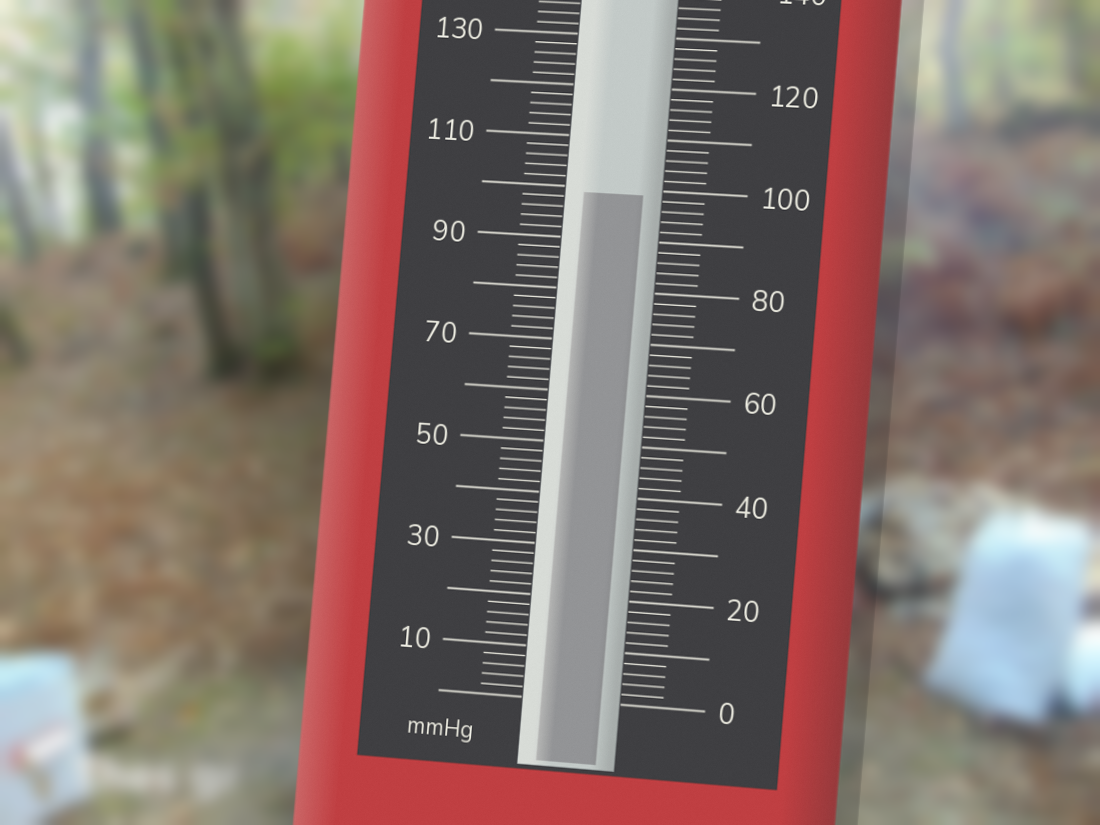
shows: value=99 unit=mmHg
